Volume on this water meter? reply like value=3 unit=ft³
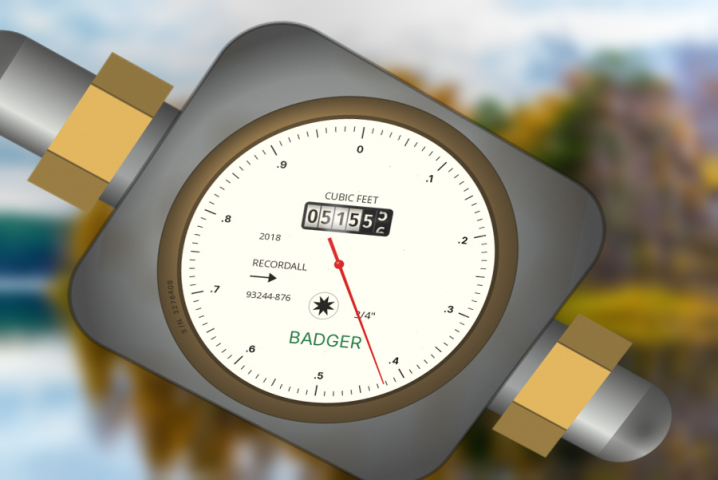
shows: value=51555.42 unit=ft³
